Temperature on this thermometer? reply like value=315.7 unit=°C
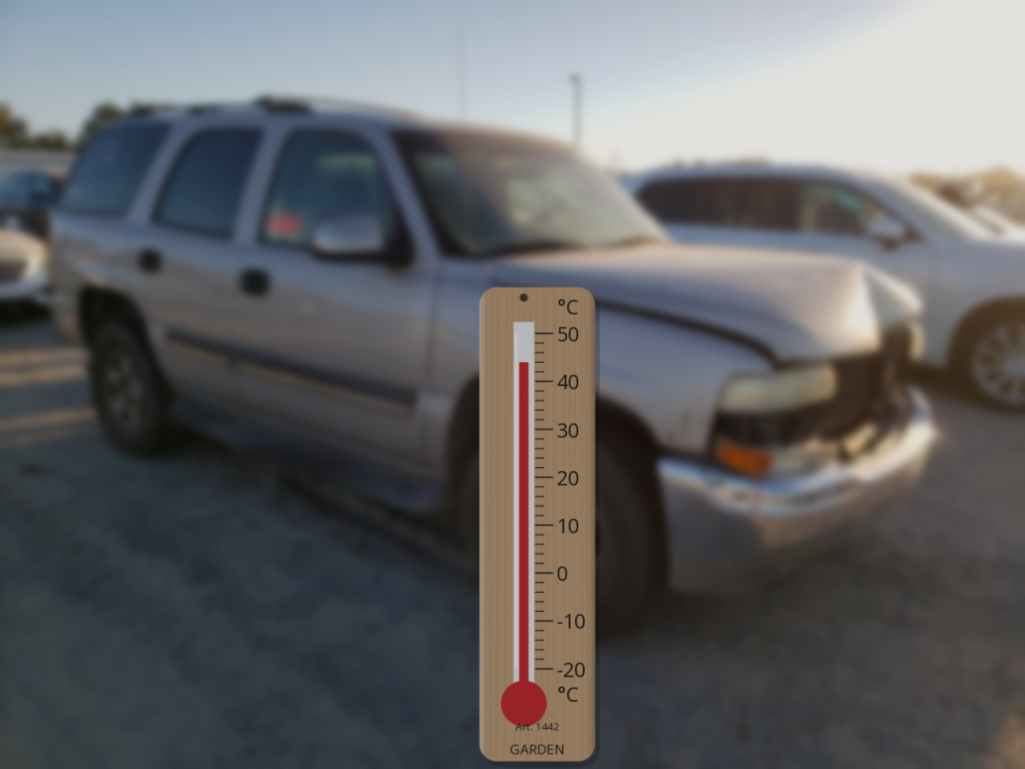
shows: value=44 unit=°C
